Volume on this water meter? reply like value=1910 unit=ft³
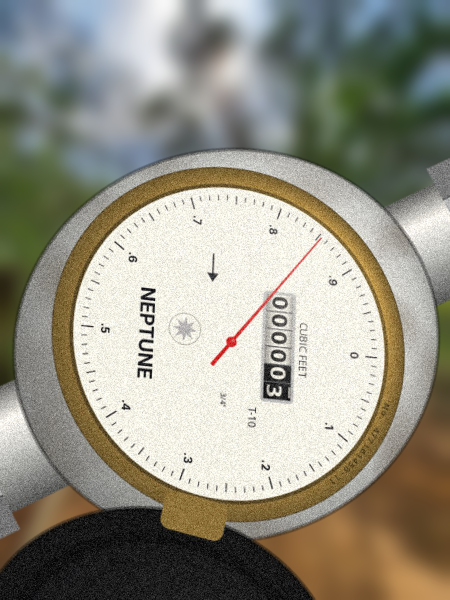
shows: value=2.85 unit=ft³
